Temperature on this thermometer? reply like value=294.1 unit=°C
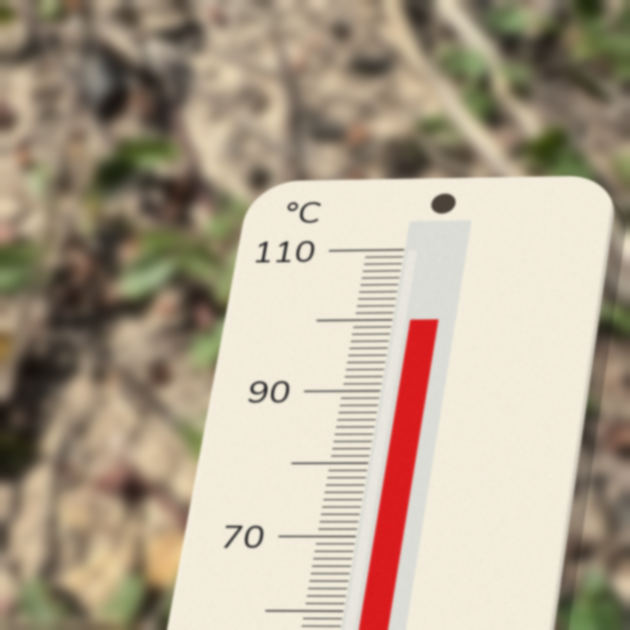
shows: value=100 unit=°C
